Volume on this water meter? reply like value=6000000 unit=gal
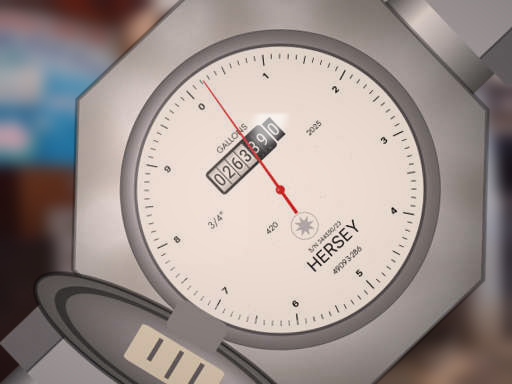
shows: value=263390.2 unit=gal
